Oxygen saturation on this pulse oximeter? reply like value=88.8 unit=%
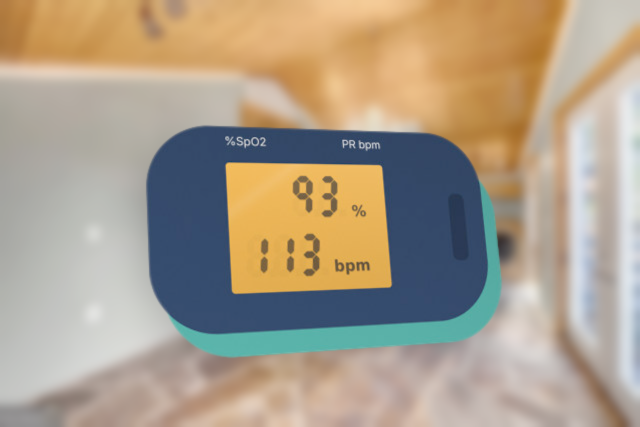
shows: value=93 unit=%
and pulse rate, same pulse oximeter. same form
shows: value=113 unit=bpm
